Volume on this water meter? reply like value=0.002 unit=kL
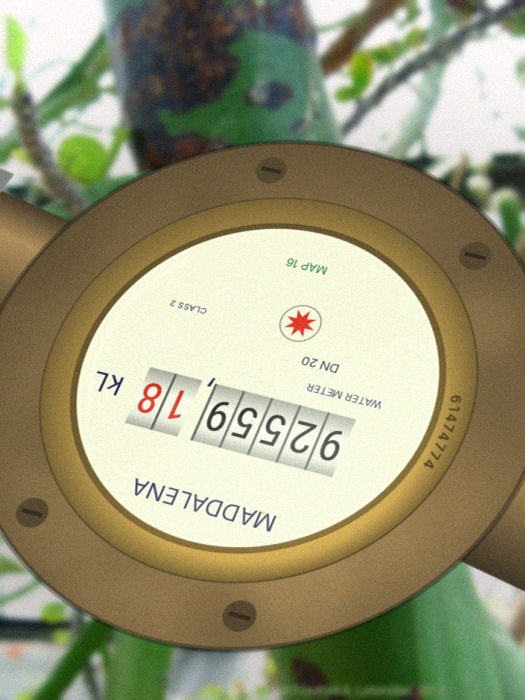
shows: value=92559.18 unit=kL
